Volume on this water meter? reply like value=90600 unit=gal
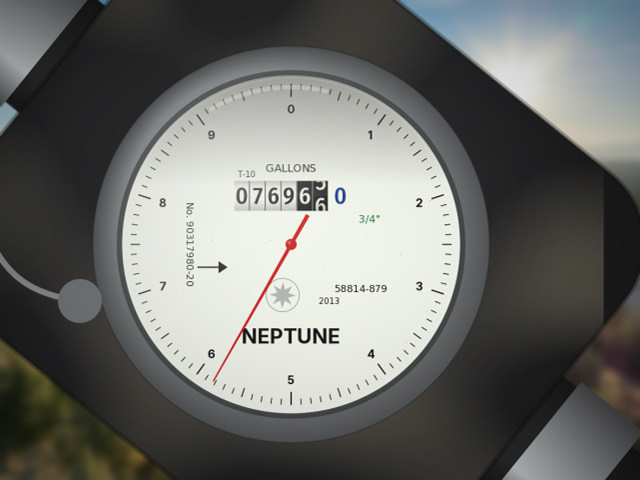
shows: value=769655.8 unit=gal
